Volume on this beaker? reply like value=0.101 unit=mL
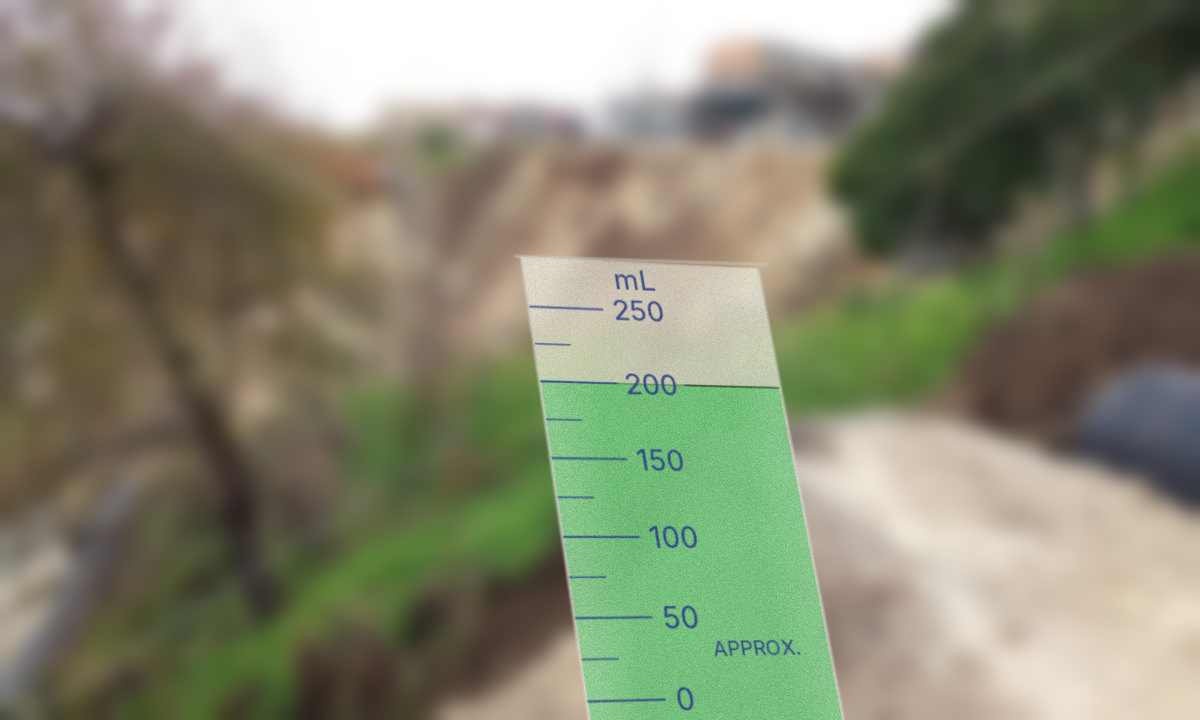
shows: value=200 unit=mL
